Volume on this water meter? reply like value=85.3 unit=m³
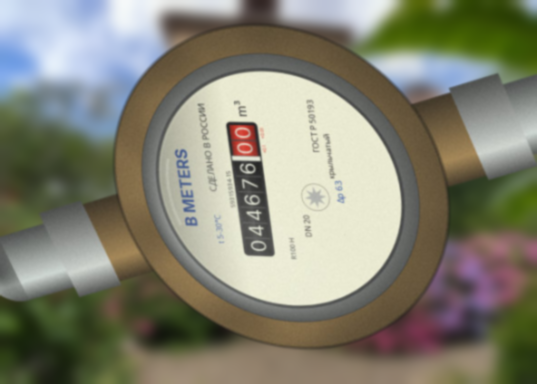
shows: value=44676.00 unit=m³
